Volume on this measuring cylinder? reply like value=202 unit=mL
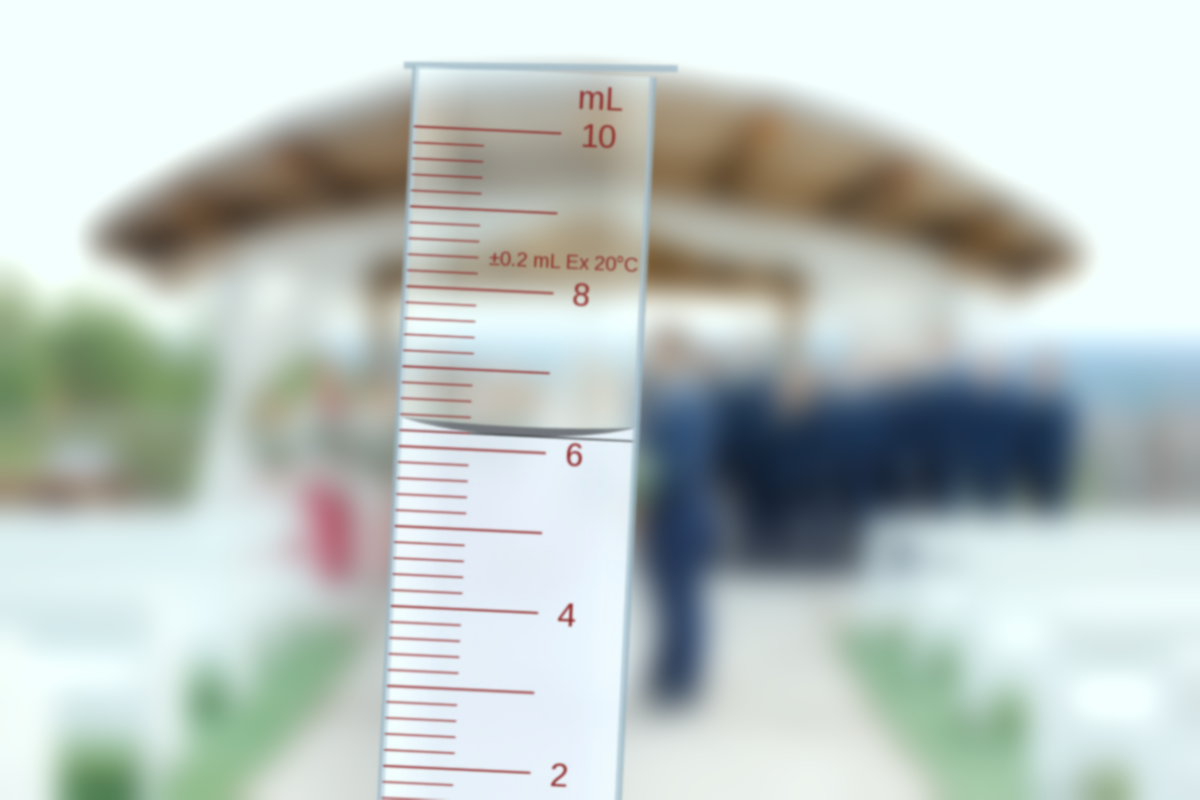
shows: value=6.2 unit=mL
